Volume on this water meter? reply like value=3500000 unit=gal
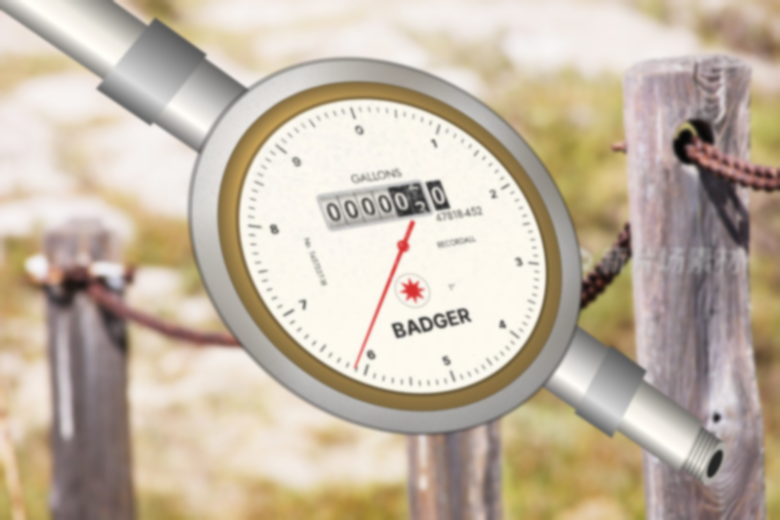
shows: value=26.1 unit=gal
